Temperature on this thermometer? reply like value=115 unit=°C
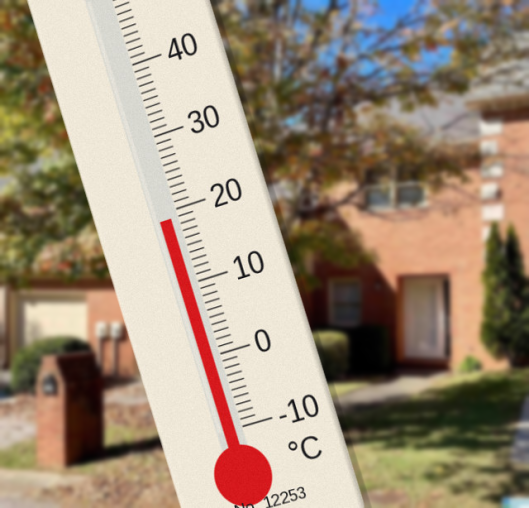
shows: value=19 unit=°C
